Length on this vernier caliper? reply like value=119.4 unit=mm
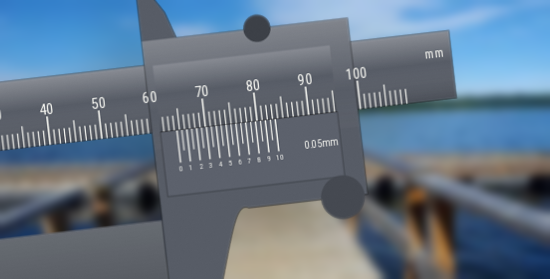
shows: value=64.5 unit=mm
